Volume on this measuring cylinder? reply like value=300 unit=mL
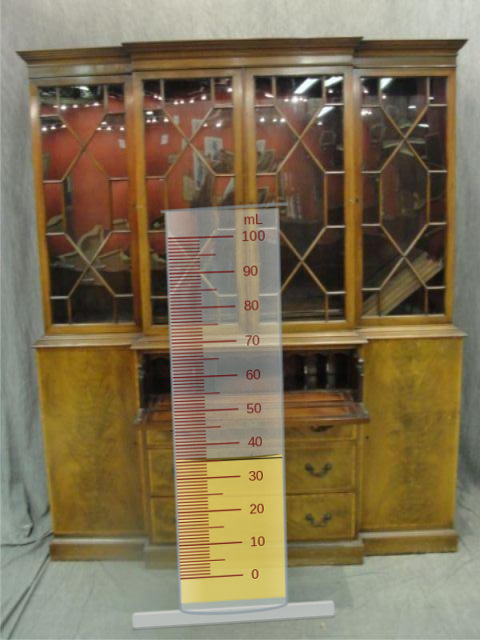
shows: value=35 unit=mL
